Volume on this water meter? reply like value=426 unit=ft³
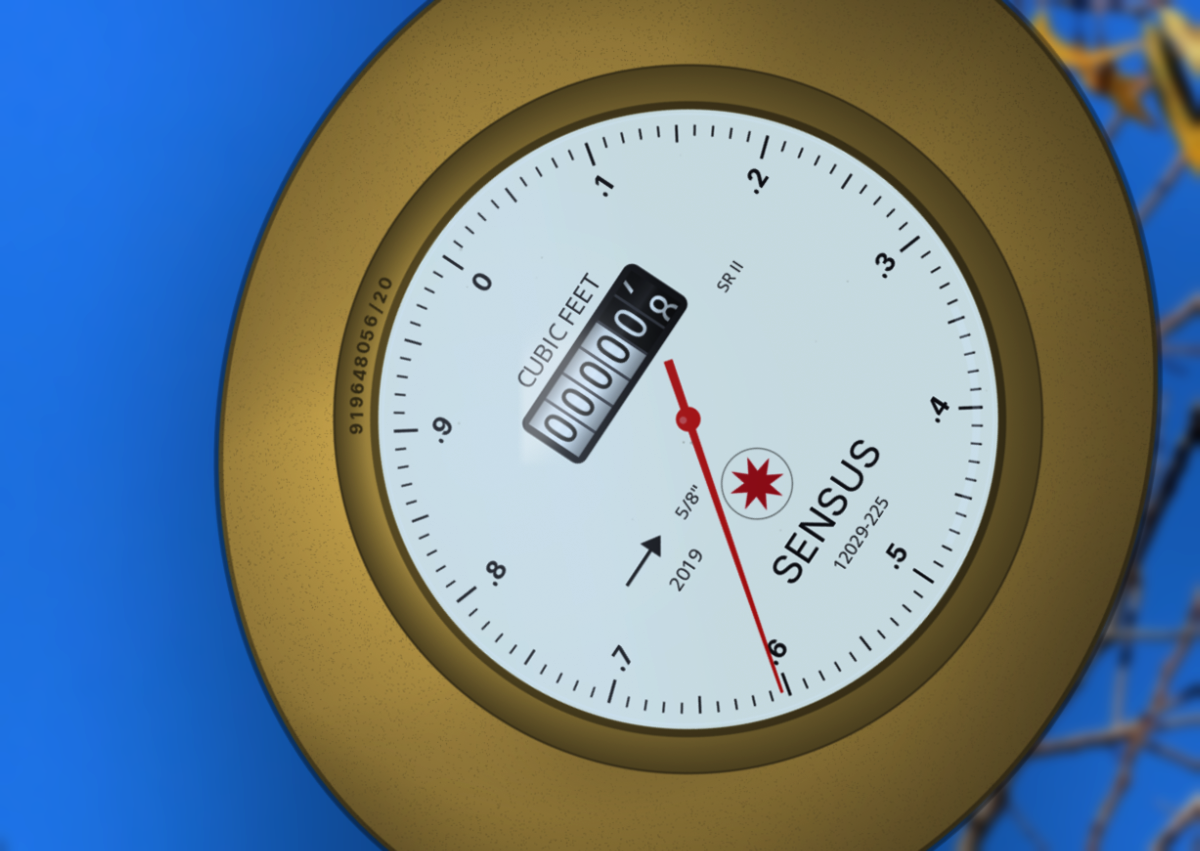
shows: value=7.60 unit=ft³
